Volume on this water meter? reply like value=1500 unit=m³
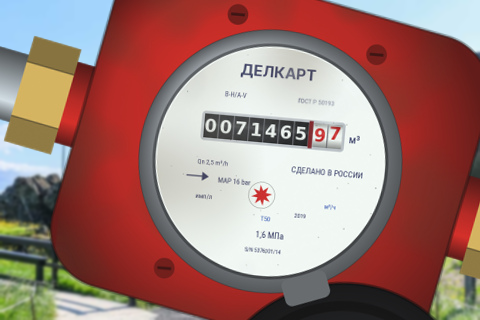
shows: value=71465.97 unit=m³
